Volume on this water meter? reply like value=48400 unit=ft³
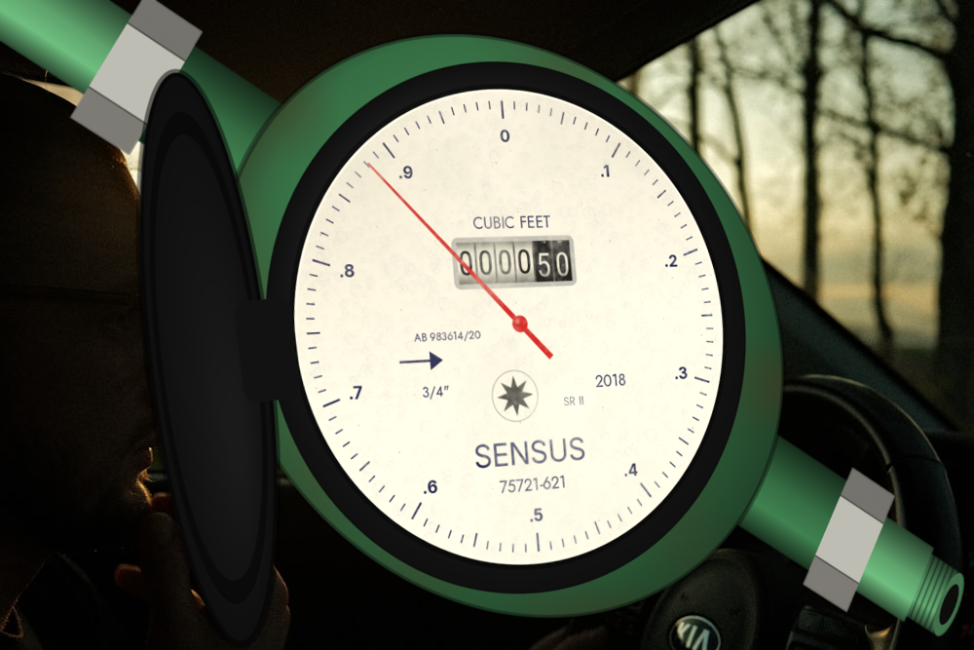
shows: value=49.88 unit=ft³
